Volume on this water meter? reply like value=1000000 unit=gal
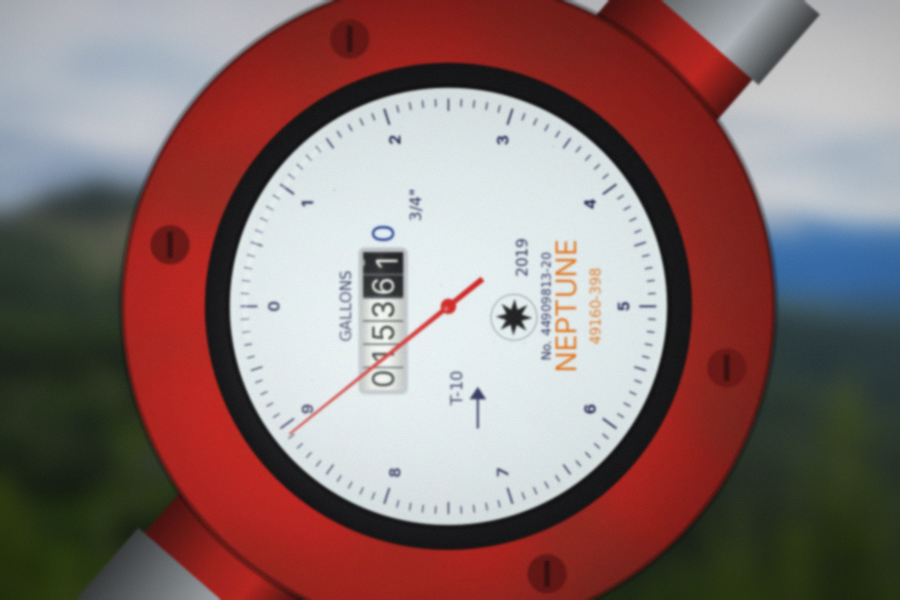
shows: value=153608.9 unit=gal
